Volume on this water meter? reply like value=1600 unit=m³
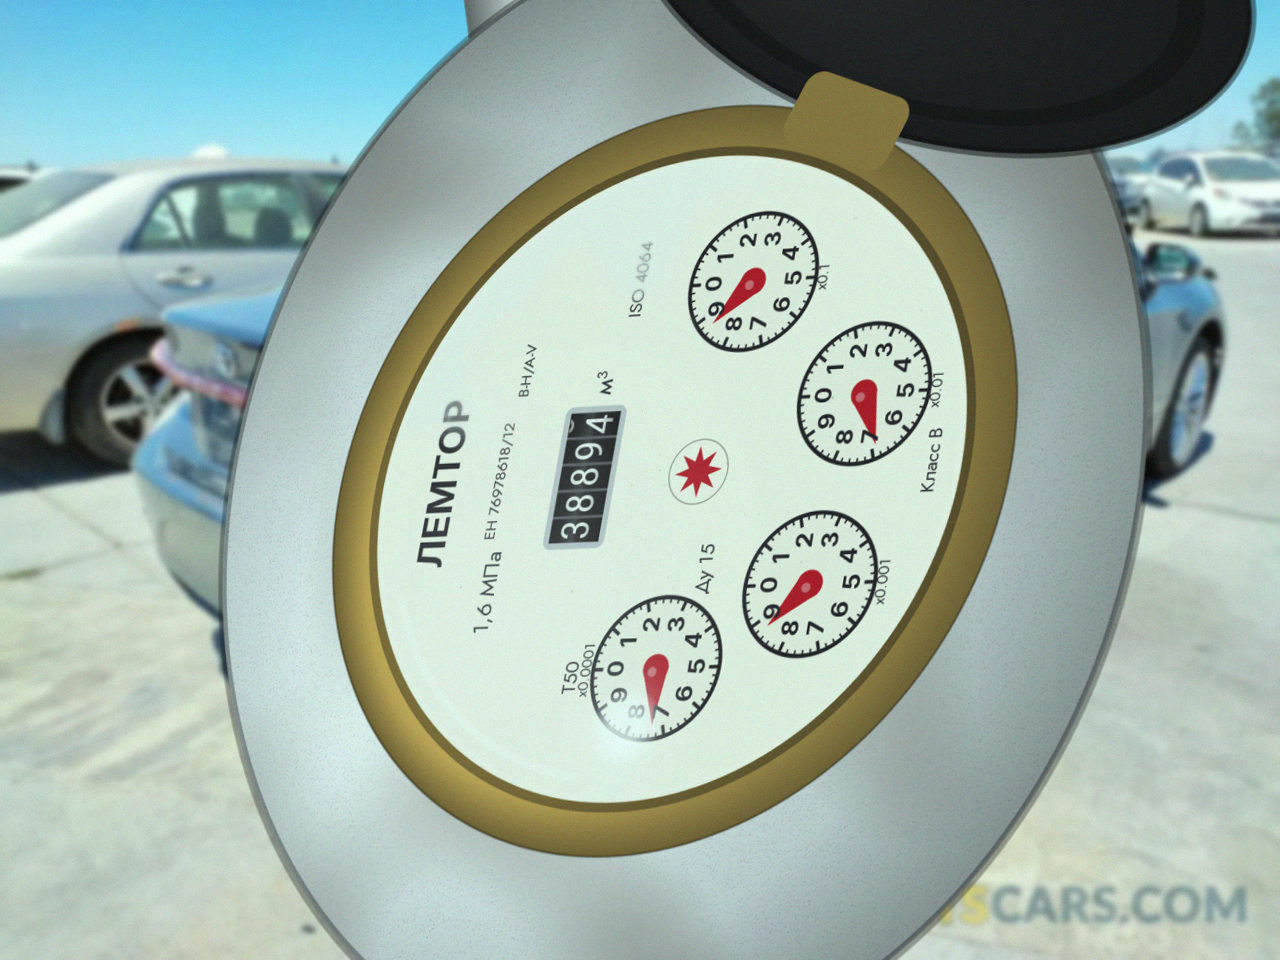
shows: value=38893.8687 unit=m³
